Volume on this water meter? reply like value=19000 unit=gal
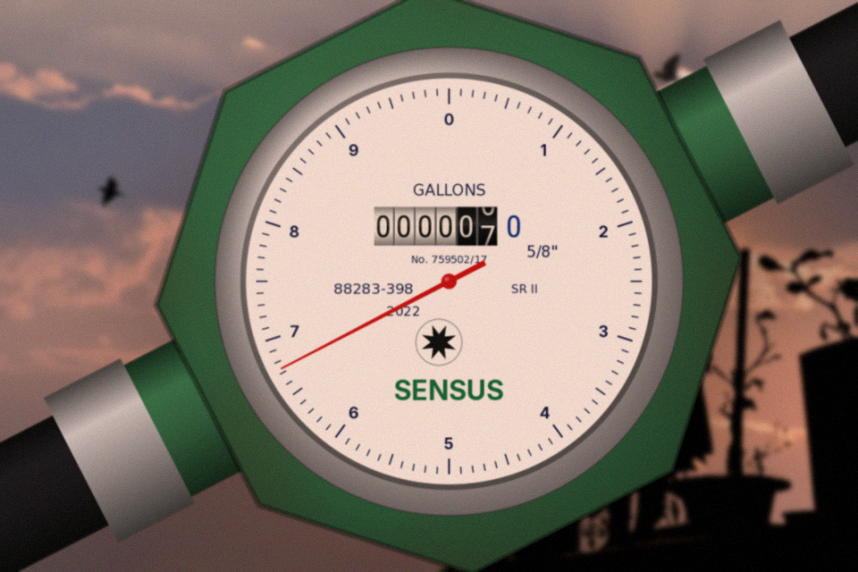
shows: value=66.7 unit=gal
